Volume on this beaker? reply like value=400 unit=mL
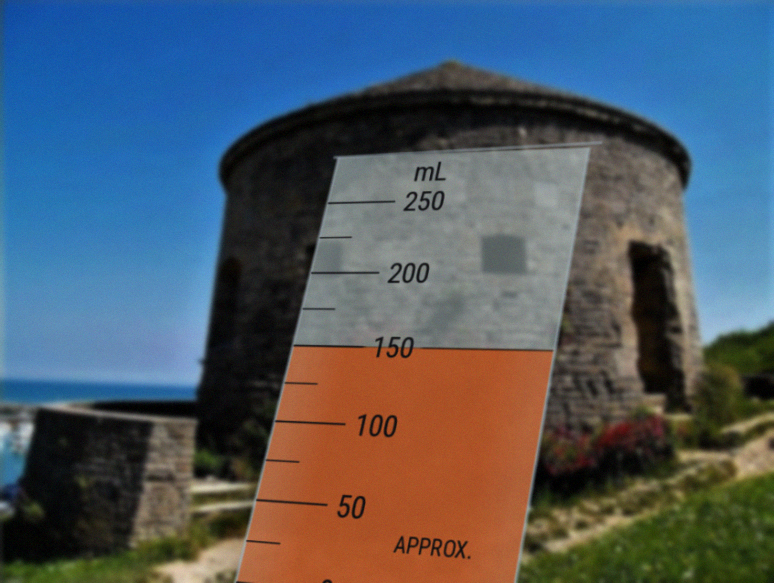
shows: value=150 unit=mL
